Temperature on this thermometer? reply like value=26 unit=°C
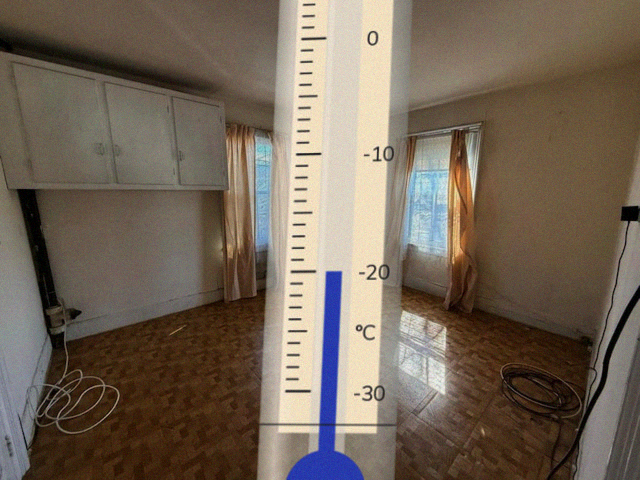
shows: value=-20 unit=°C
